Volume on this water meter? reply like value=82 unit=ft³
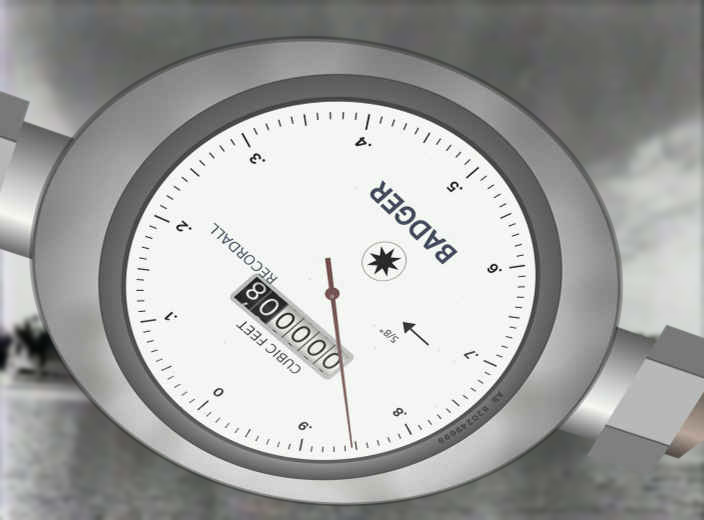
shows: value=7.85 unit=ft³
